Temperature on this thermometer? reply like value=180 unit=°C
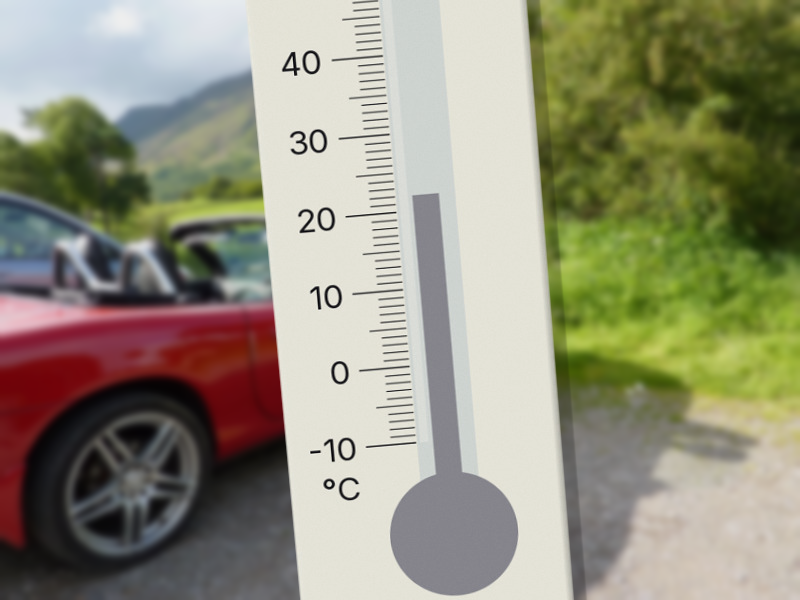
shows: value=22 unit=°C
